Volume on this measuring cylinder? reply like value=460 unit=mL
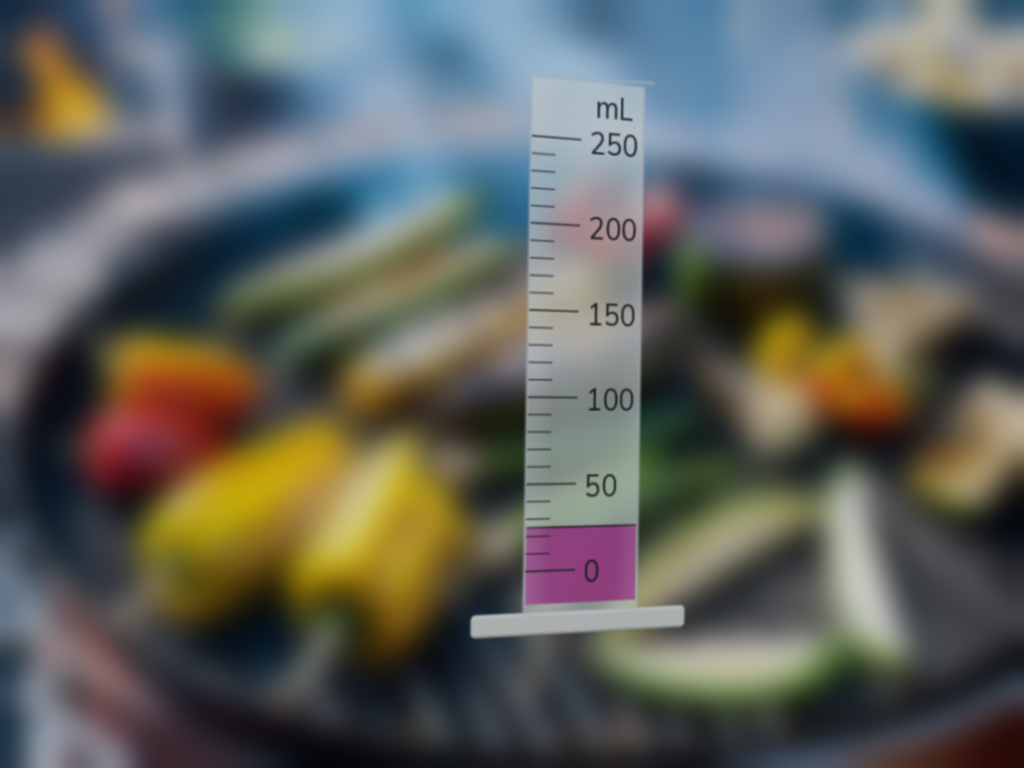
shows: value=25 unit=mL
